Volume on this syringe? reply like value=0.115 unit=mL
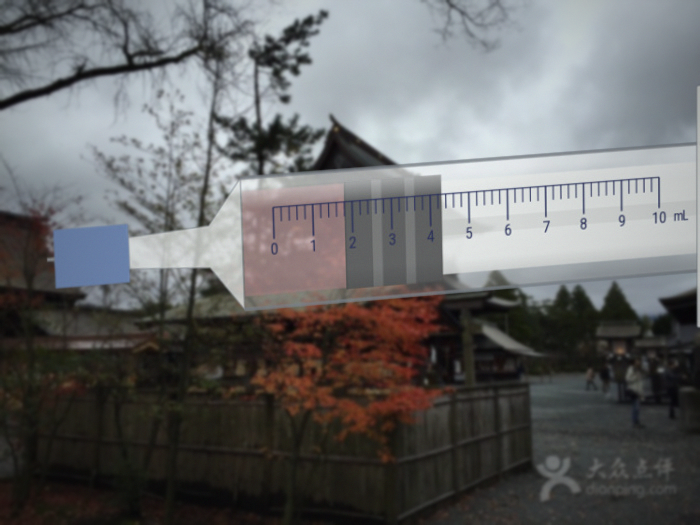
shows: value=1.8 unit=mL
